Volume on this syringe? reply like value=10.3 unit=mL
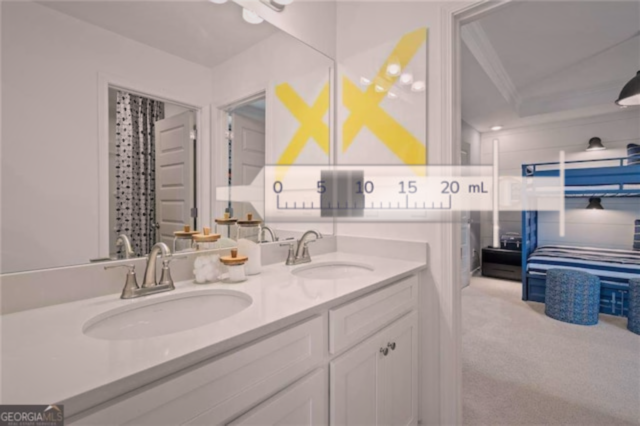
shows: value=5 unit=mL
